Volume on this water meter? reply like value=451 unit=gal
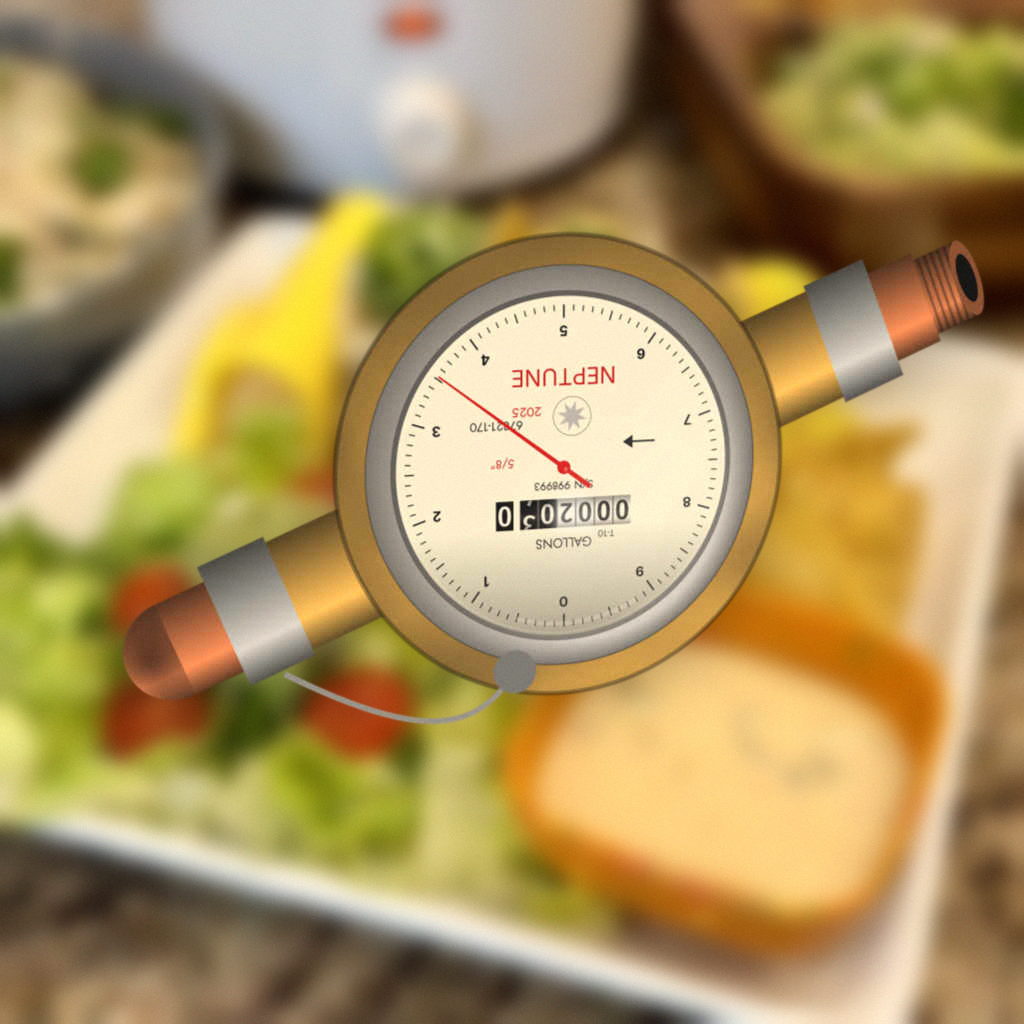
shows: value=2033.5 unit=gal
